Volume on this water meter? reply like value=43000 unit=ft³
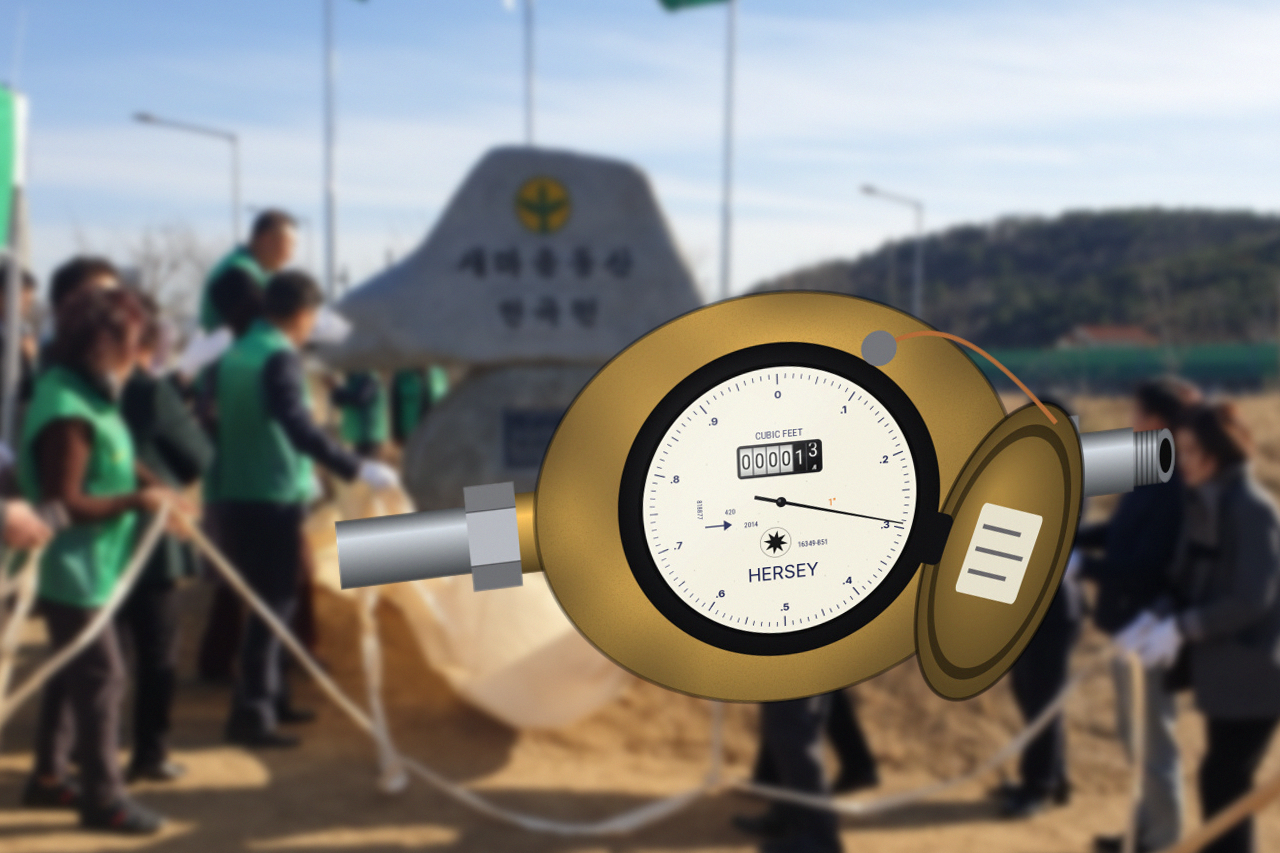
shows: value=13.29 unit=ft³
